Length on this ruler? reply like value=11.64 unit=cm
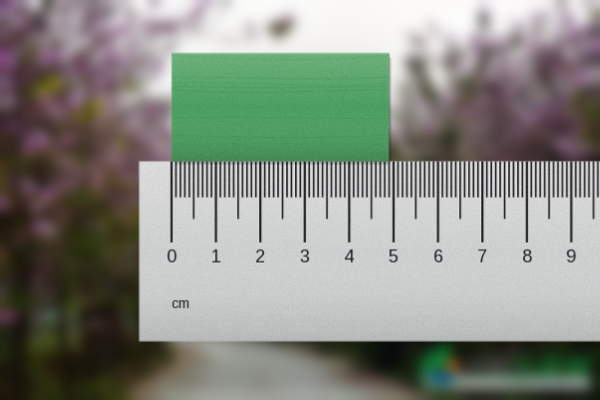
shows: value=4.9 unit=cm
